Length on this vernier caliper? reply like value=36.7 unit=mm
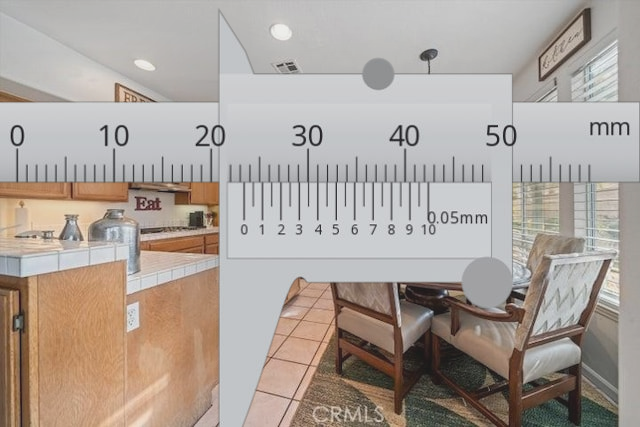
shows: value=23.4 unit=mm
